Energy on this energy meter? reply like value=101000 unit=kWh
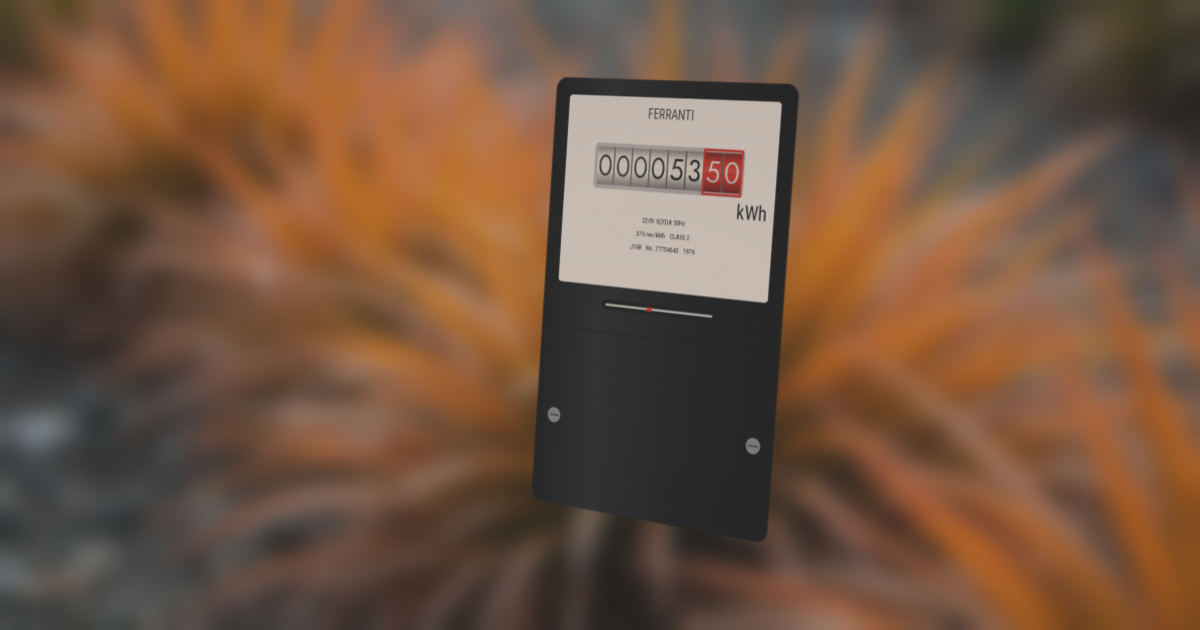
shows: value=53.50 unit=kWh
